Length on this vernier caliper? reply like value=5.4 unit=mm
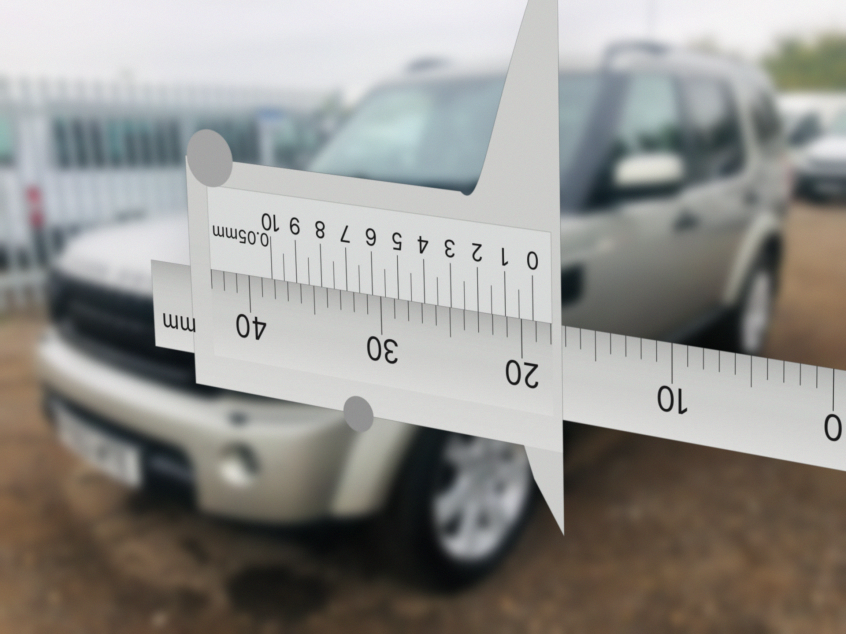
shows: value=19.2 unit=mm
